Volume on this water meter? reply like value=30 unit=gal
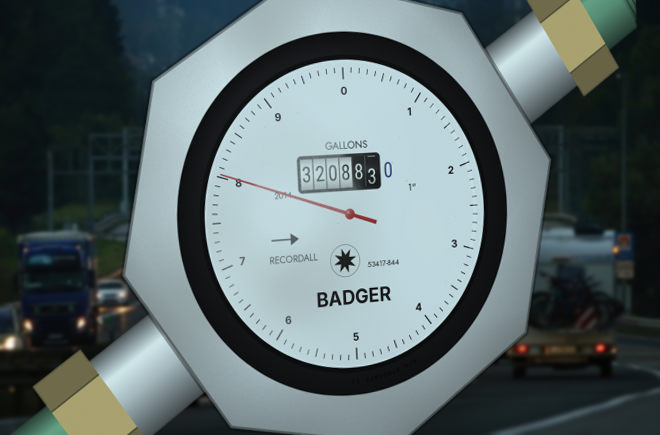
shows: value=3208828.0 unit=gal
